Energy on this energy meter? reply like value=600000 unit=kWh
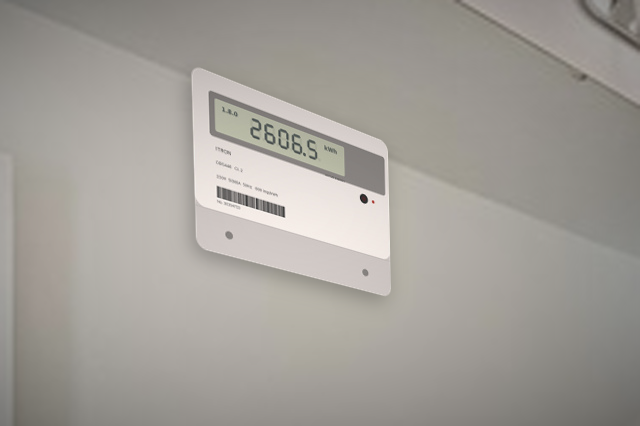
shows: value=2606.5 unit=kWh
